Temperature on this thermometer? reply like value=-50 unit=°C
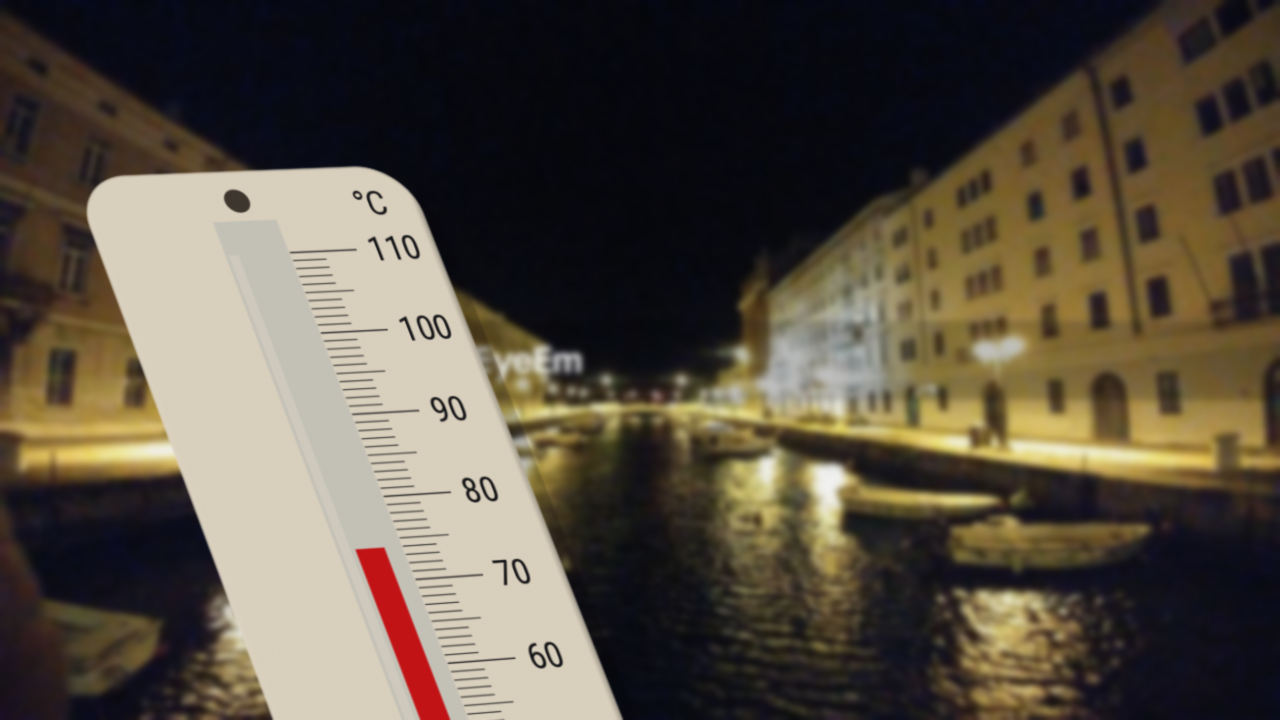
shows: value=74 unit=°C
